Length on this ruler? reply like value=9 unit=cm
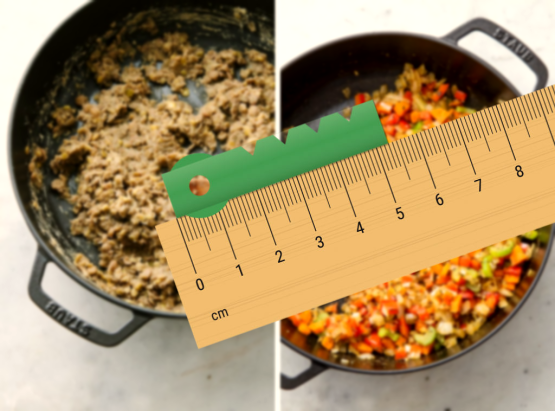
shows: value=5.3 unit=cm
